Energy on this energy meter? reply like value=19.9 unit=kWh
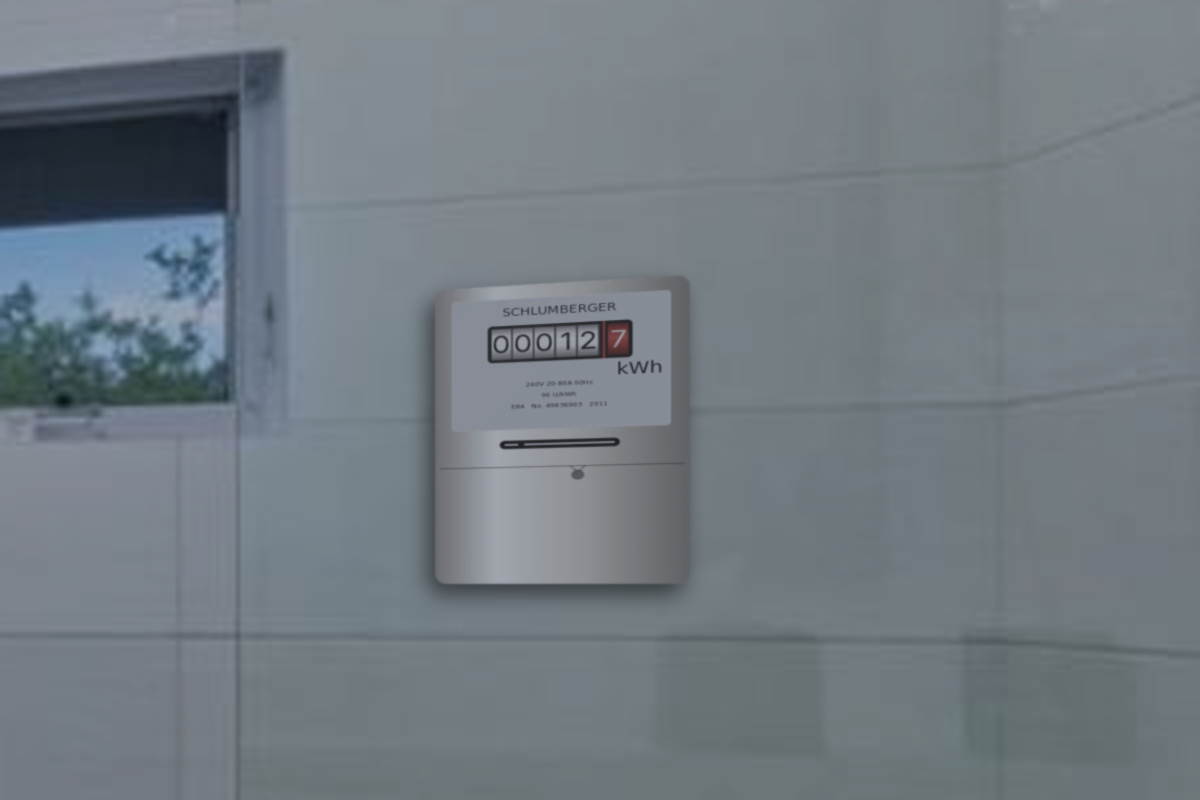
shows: value=12.7 unit=kWh
